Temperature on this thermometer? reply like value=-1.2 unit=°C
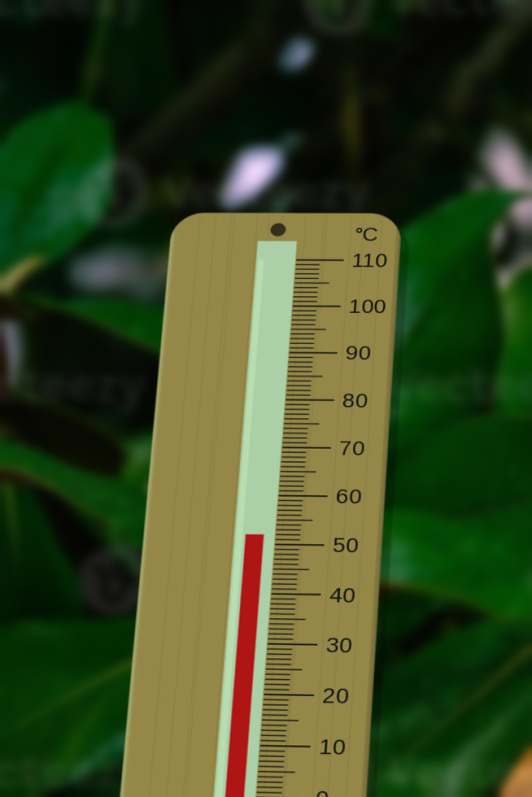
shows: value=52 unit=°C
